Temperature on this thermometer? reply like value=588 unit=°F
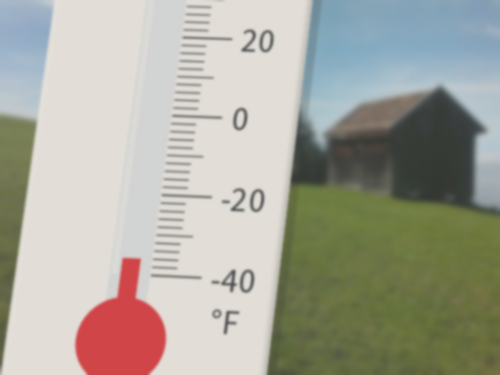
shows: value=-36 unit=°F
